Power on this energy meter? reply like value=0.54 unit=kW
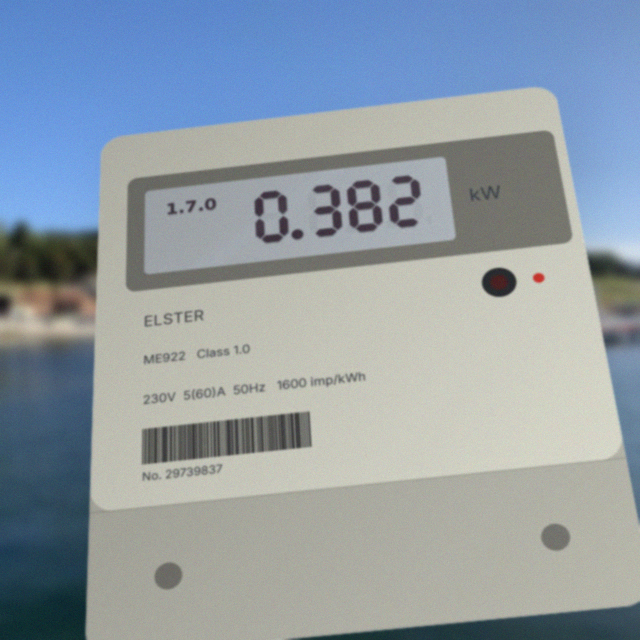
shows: value=0.382 unit=kW
